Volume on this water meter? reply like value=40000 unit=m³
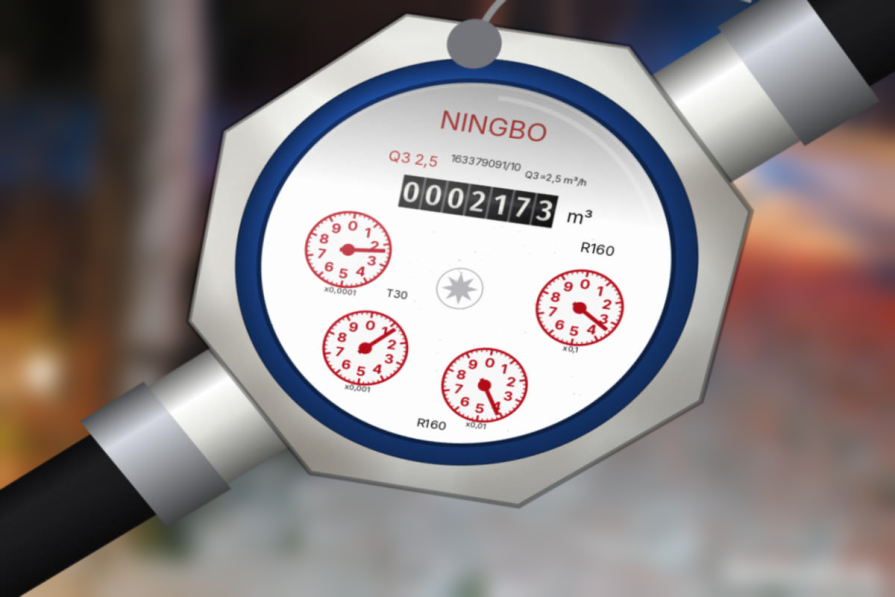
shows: value=2173.3412 unit=m³
